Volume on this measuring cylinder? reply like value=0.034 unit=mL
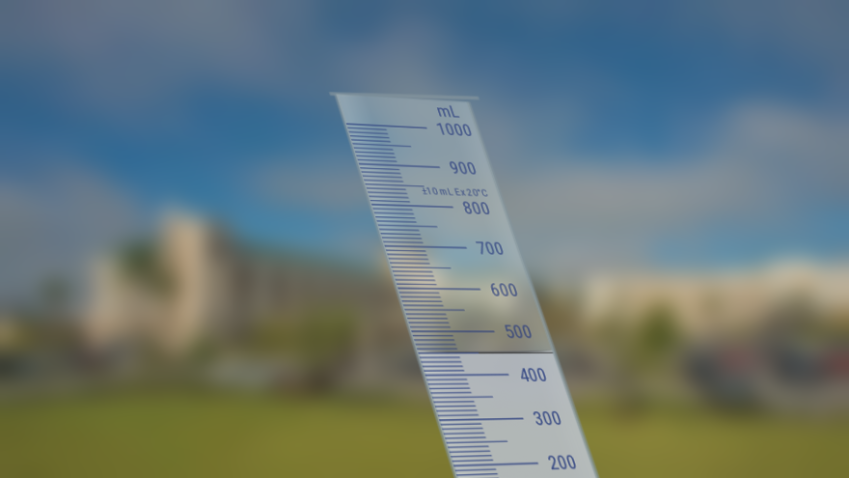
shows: value=450 unit=mL
